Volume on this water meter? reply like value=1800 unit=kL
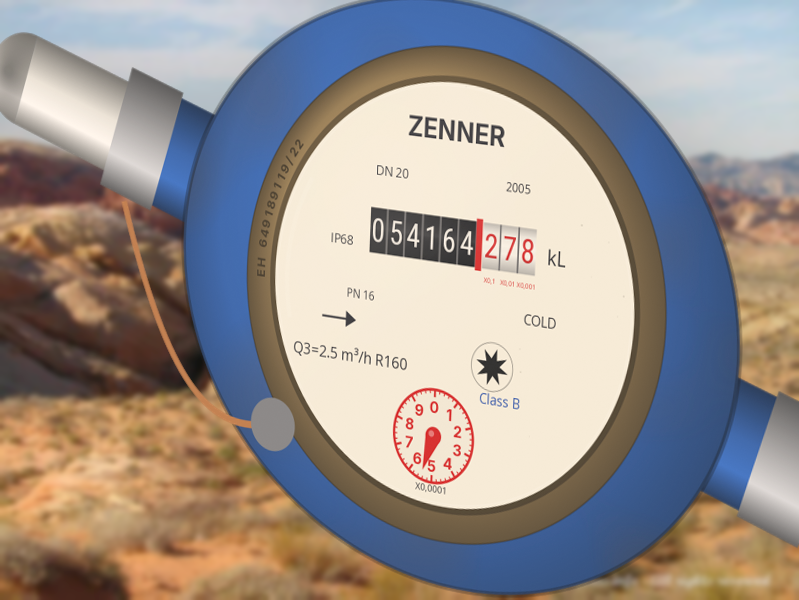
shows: value=54164.2785 unit=kL
